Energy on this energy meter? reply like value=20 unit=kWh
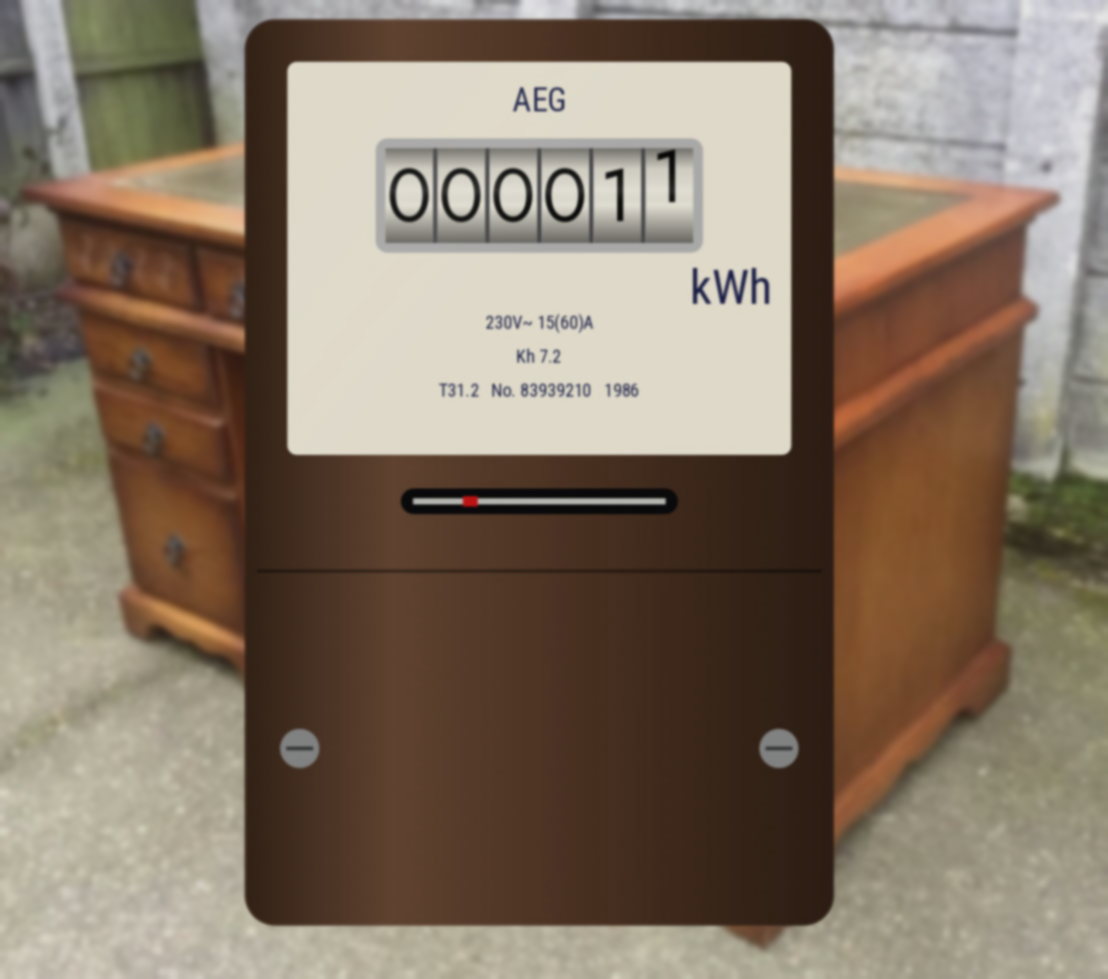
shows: value=11 unit=kWh
